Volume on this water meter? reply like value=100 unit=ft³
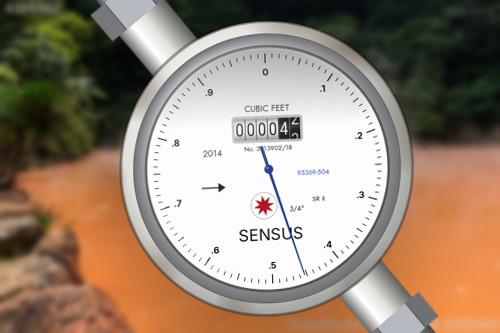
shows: value=42.45 unit=ft³
